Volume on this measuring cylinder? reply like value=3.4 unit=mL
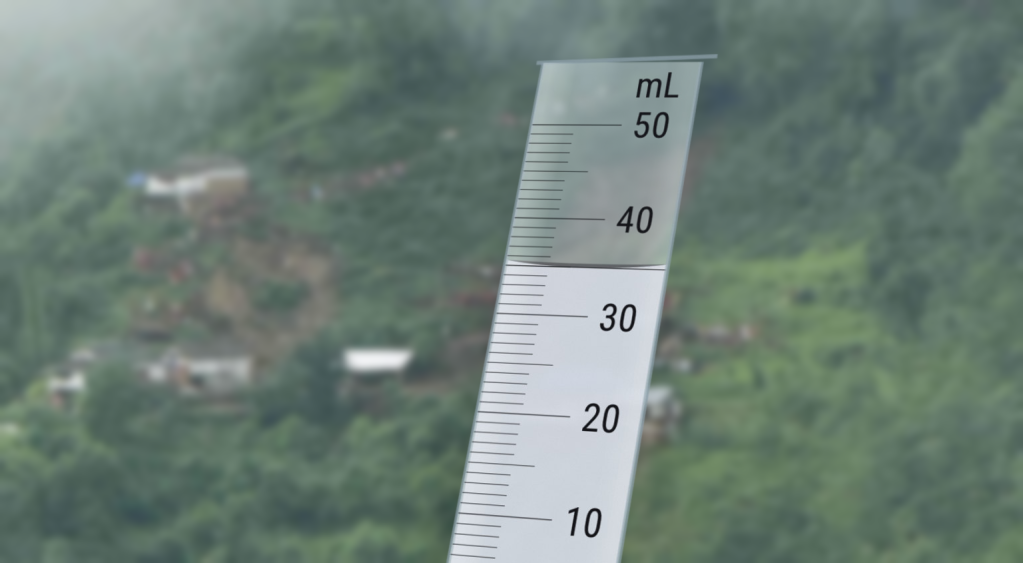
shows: value=35 unit=mL
